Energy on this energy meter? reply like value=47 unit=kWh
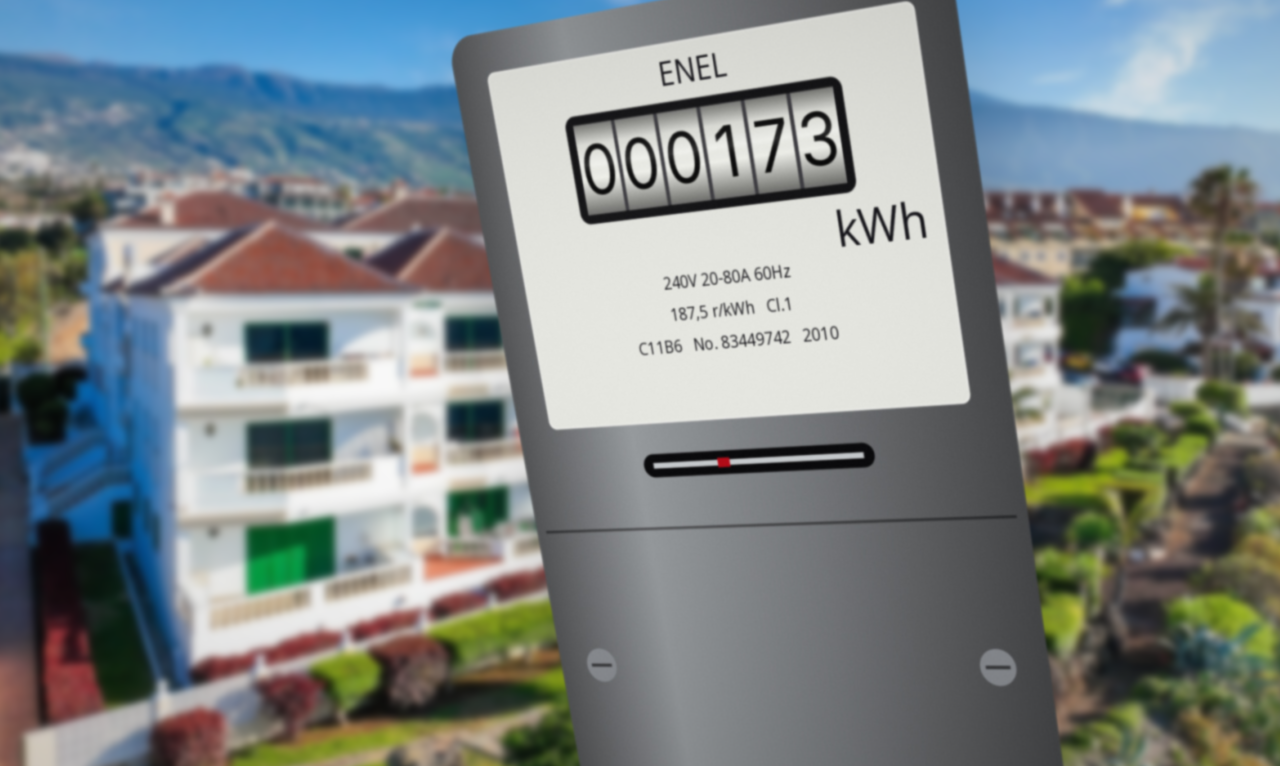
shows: value=173 unit=kWh
